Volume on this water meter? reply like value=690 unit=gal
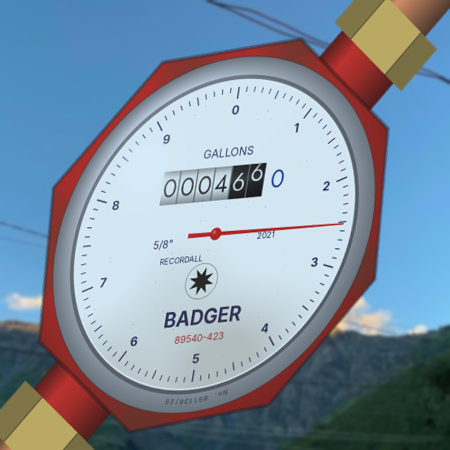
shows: value=4662.5 unit=gal
